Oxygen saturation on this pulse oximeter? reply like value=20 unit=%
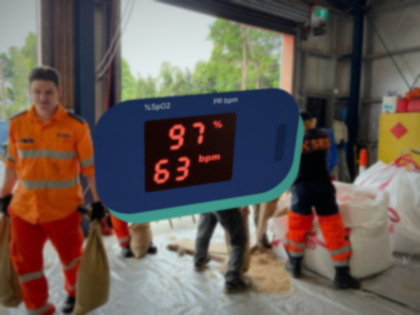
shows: value=97 unit=%
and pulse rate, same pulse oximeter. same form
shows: value=63 unit=bpm
